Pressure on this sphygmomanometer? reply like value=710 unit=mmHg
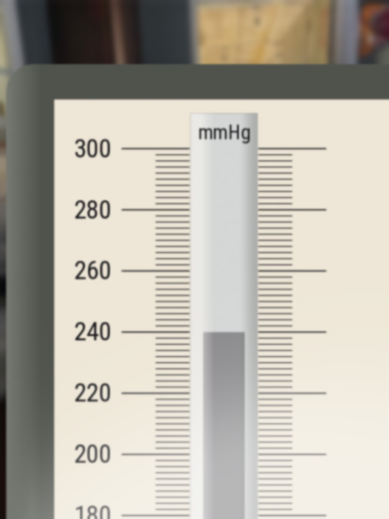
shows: value=240 unit=mmHg
